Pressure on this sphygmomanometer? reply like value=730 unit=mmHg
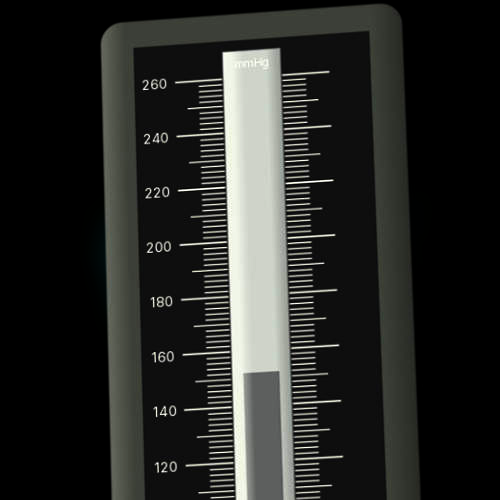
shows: value=152 unit=mmHg
